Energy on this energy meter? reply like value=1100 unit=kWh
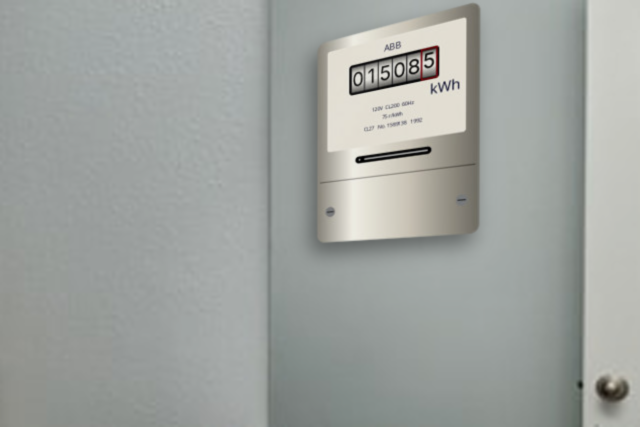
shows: value=1508.5 unit=kWh
